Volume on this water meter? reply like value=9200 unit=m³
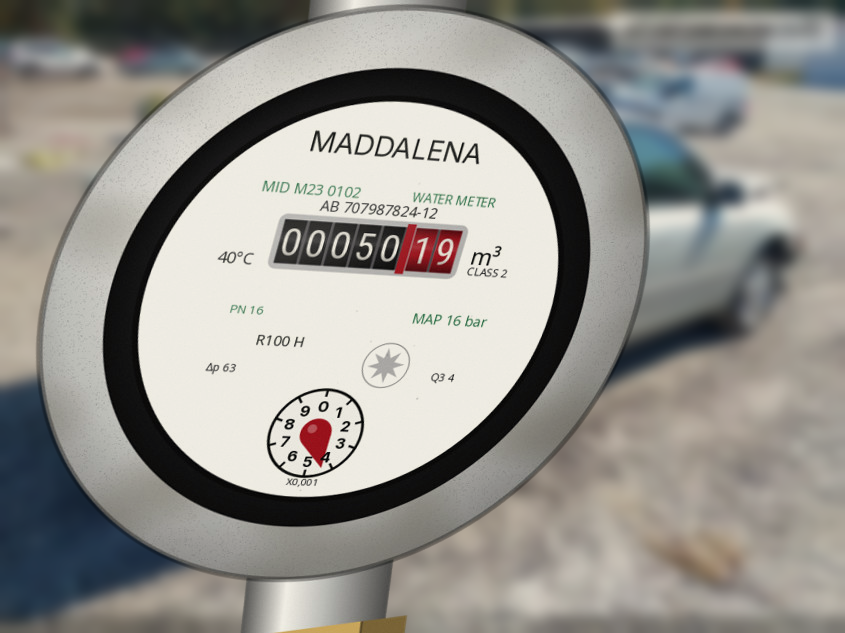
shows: value=50.194 unit=m³
